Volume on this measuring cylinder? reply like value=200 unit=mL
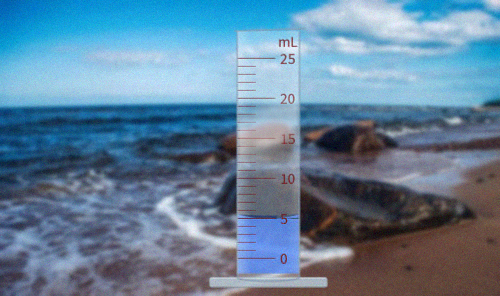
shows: value=5 unit=mL
